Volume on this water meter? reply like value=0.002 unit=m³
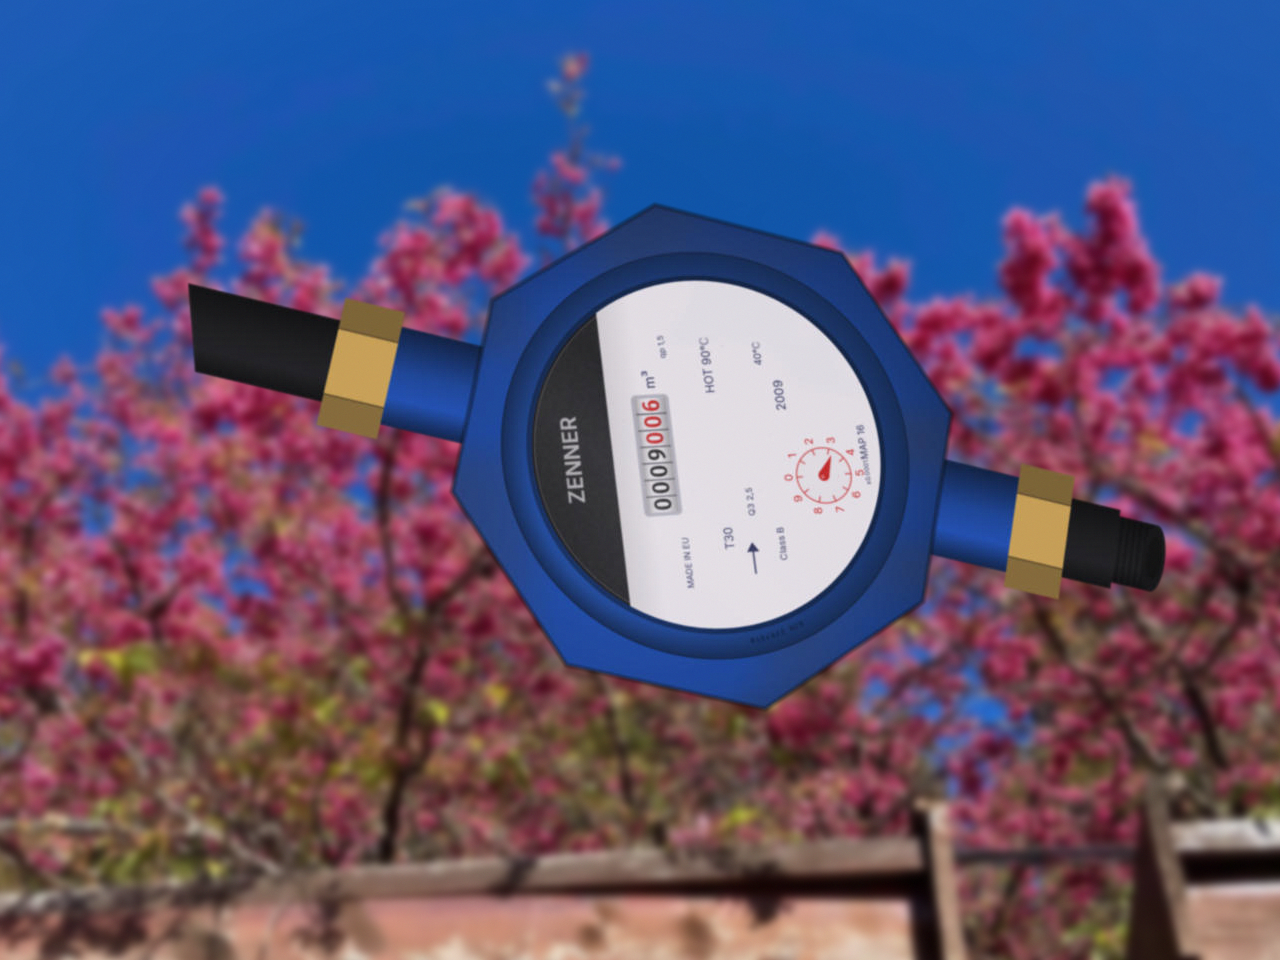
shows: value=9.0063 unit=m³
